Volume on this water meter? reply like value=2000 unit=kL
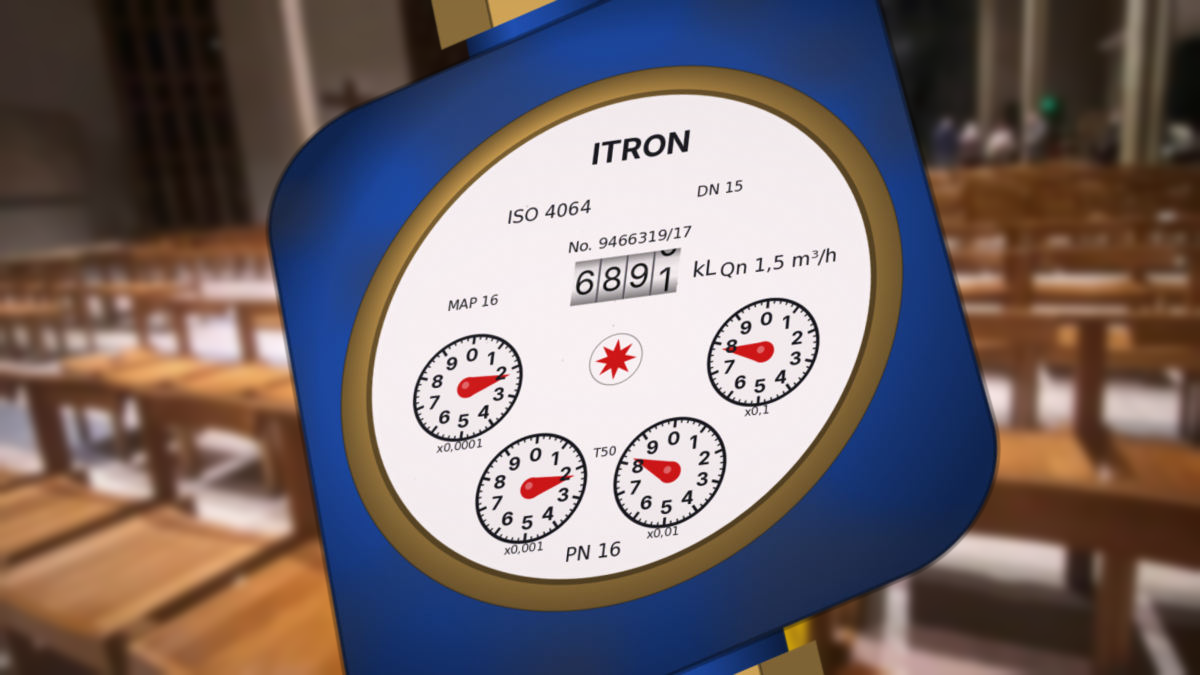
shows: value=6890.7822 unit=kL
